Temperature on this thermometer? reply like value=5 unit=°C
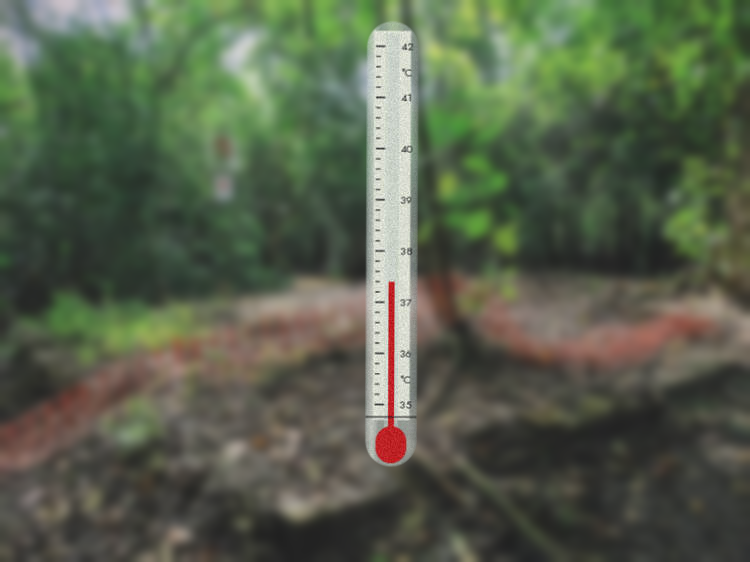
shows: value=37.4 unit=°C
